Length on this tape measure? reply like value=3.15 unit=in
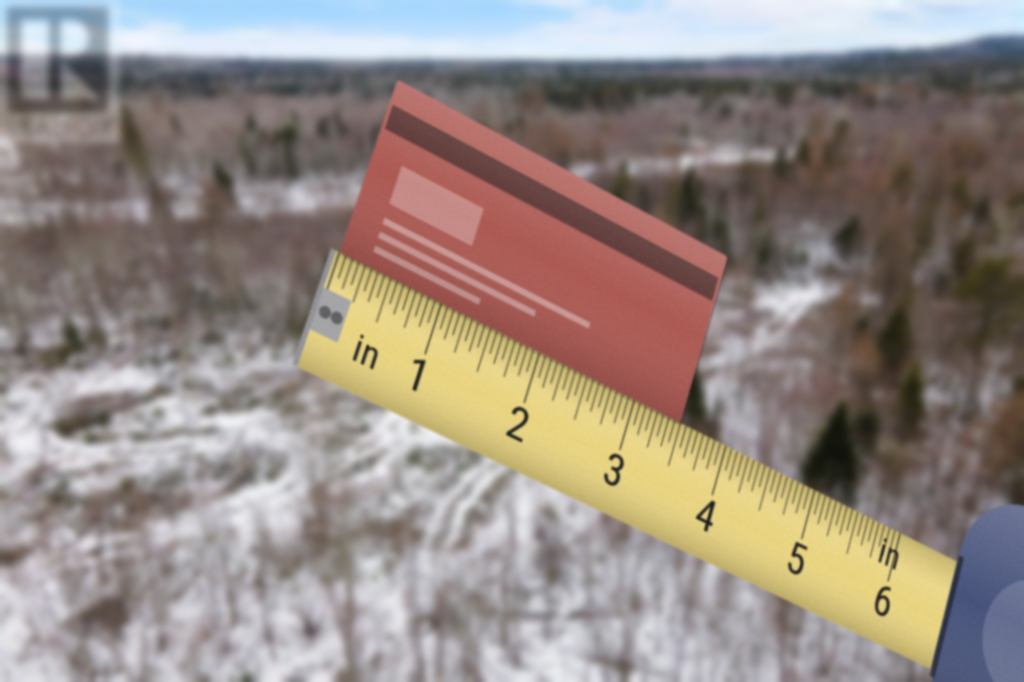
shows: value=3.5 unit=in
